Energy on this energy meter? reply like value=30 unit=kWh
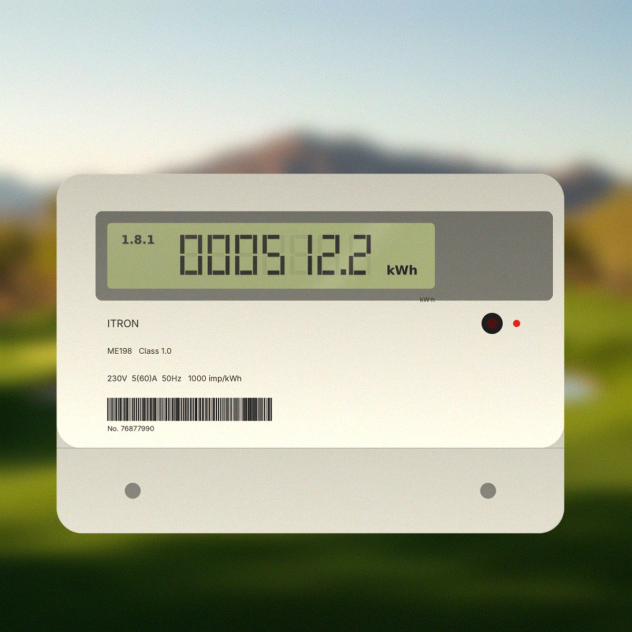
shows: value=512.2 unit=kWh
